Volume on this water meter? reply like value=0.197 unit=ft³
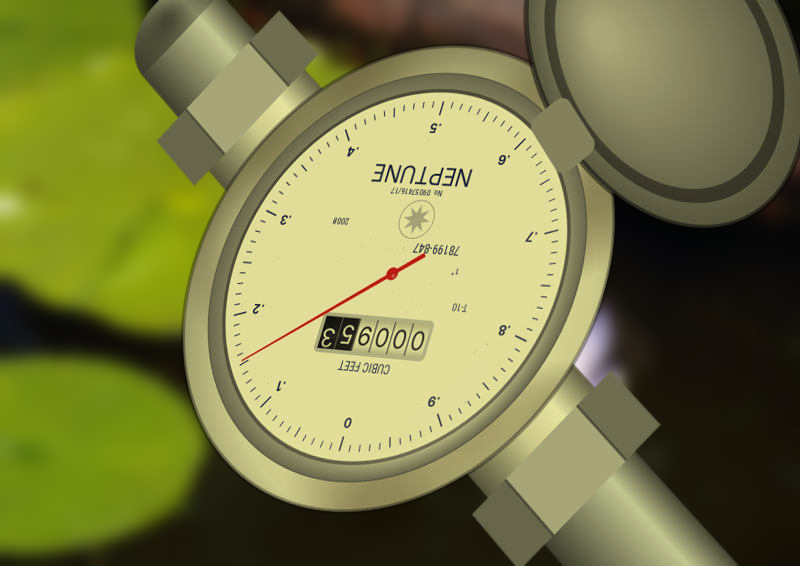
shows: value=953.15 unit=ft³
